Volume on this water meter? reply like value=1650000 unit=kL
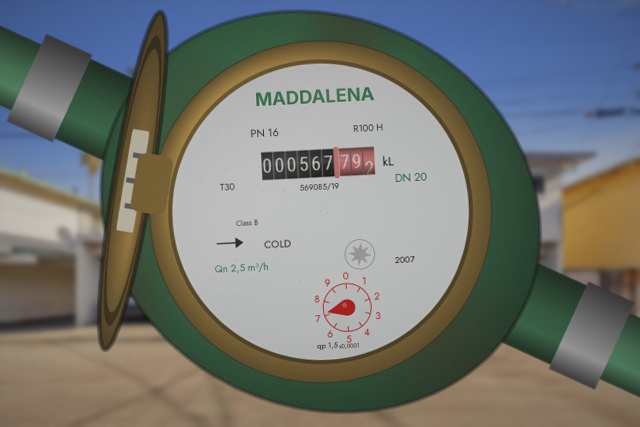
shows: value=567.7917 unit=kL
